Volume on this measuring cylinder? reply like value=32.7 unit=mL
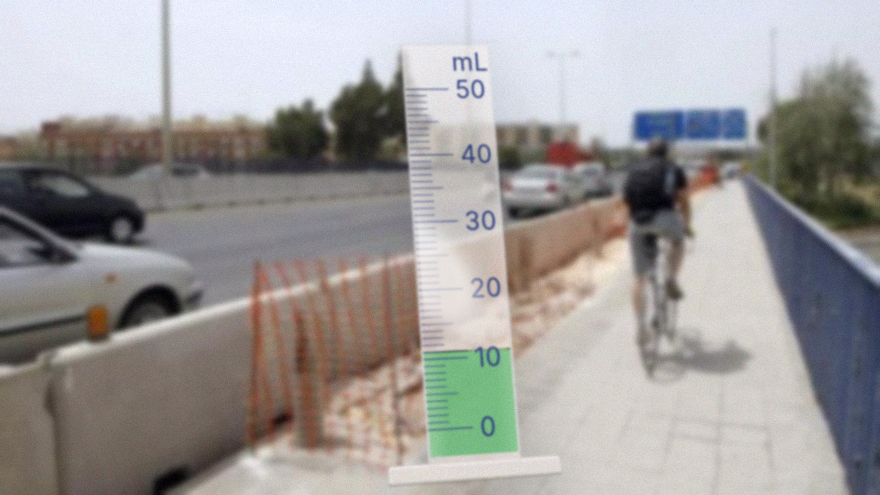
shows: value=11 unit=mL
